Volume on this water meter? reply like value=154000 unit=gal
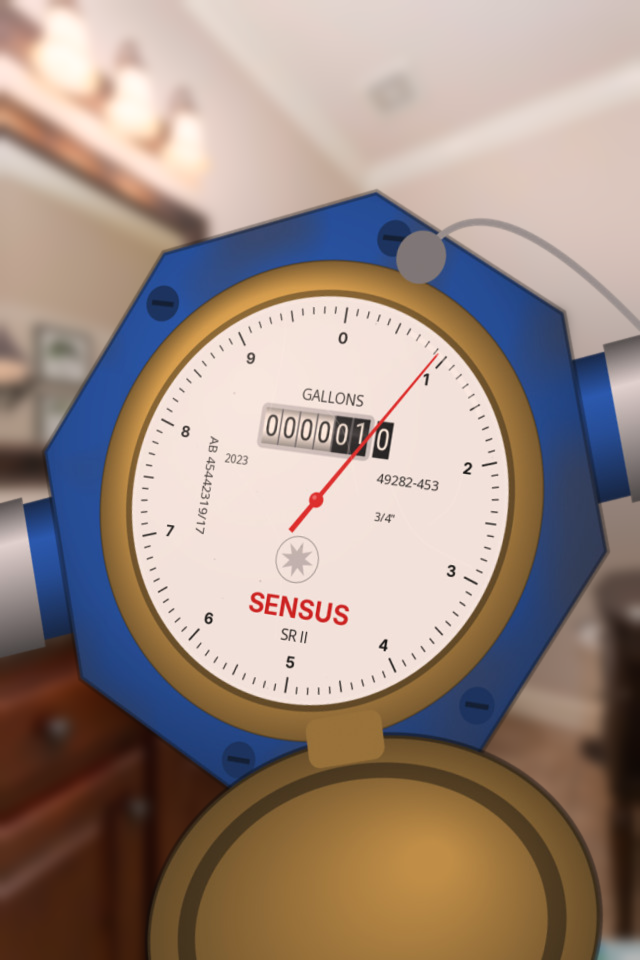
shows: value=10.9 unit=gal
